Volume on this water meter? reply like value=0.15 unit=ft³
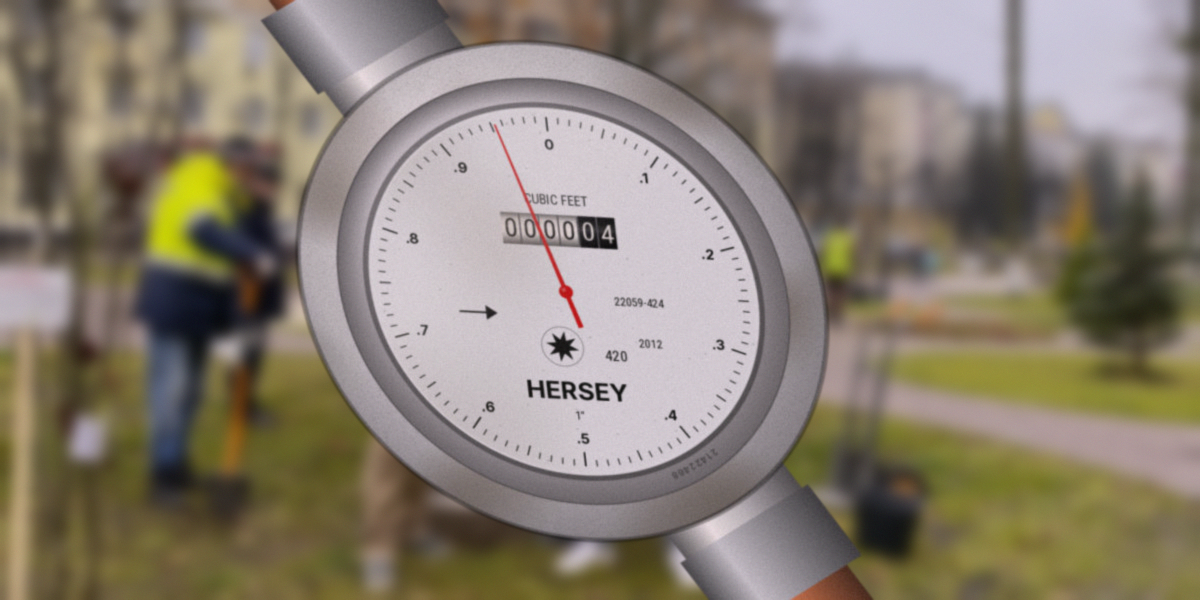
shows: value=3.95 unit=ft³
